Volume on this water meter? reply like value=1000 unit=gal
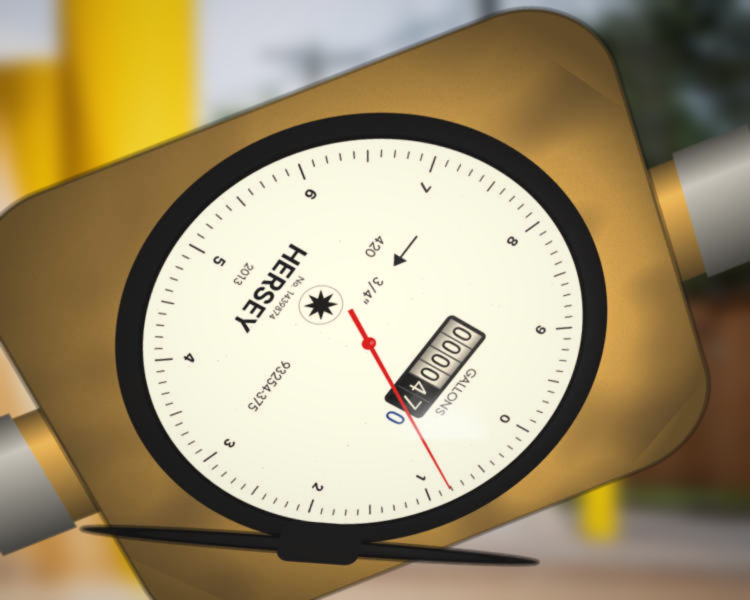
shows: value=470.8 unit=gal
